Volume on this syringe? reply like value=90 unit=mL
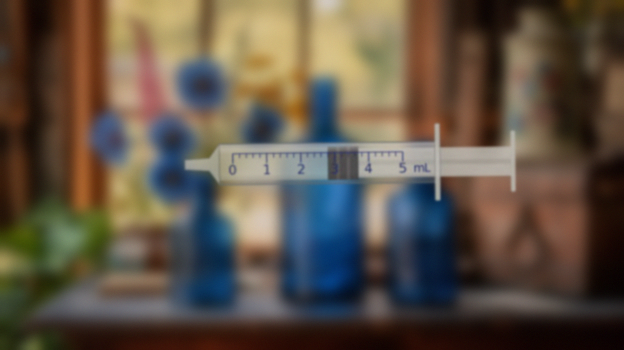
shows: value=2.8 unit=mL
